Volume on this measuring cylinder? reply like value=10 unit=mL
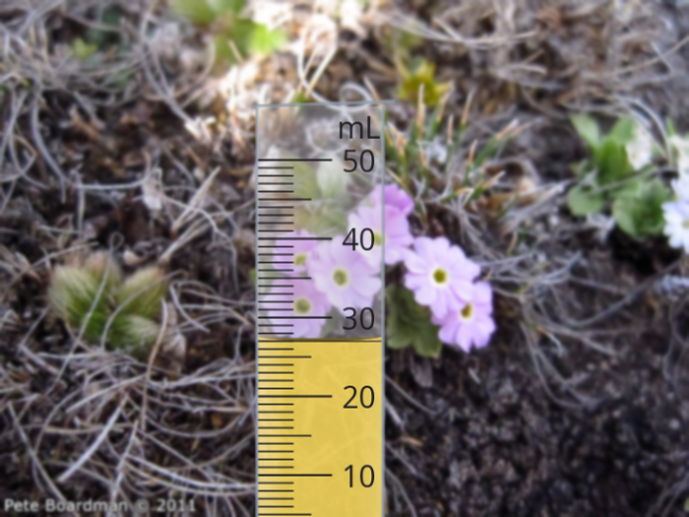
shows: value=27 unit=mL
